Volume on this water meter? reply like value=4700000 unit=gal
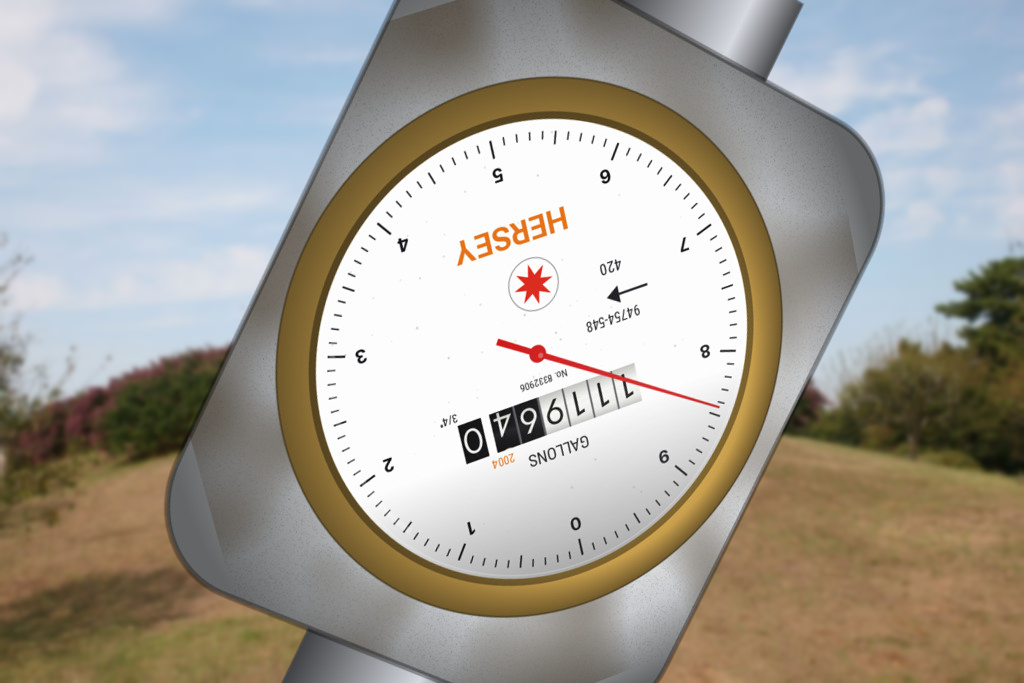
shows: value=1119638.4 unit=gal
